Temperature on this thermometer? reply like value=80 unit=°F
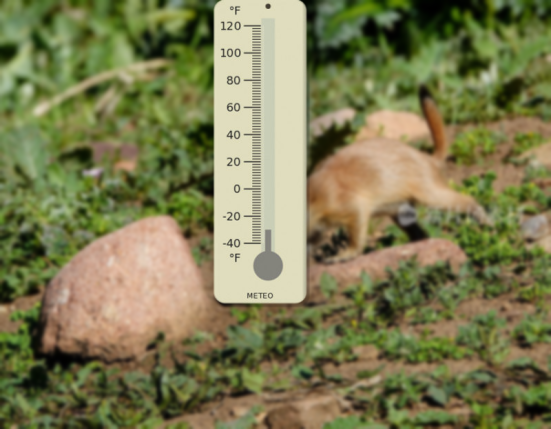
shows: value=-30 unit=°F
